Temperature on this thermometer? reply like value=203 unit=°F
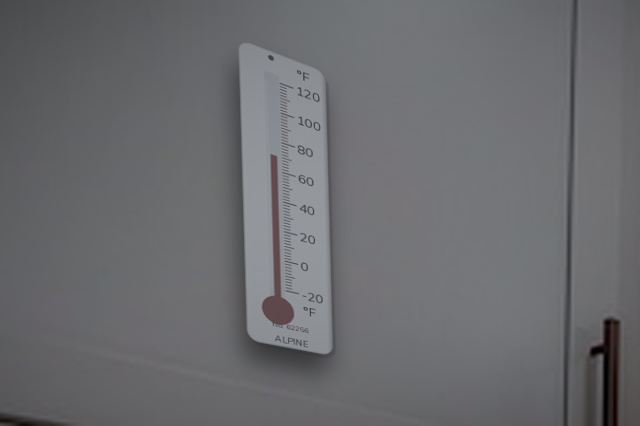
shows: value=70 unit=°F
